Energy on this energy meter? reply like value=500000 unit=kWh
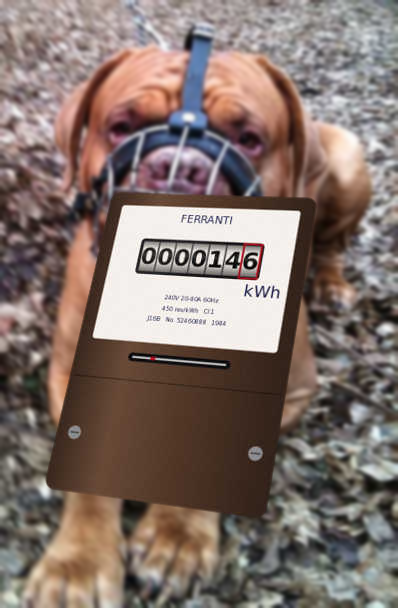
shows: value=14.6 unit=kWh
